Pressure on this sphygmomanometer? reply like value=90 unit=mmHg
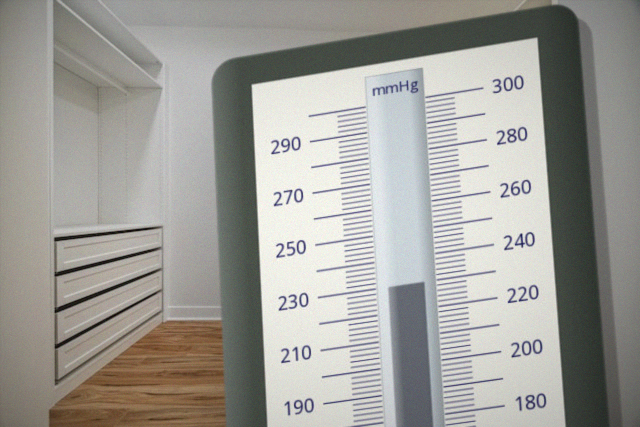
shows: value=230 unit=mmHg
